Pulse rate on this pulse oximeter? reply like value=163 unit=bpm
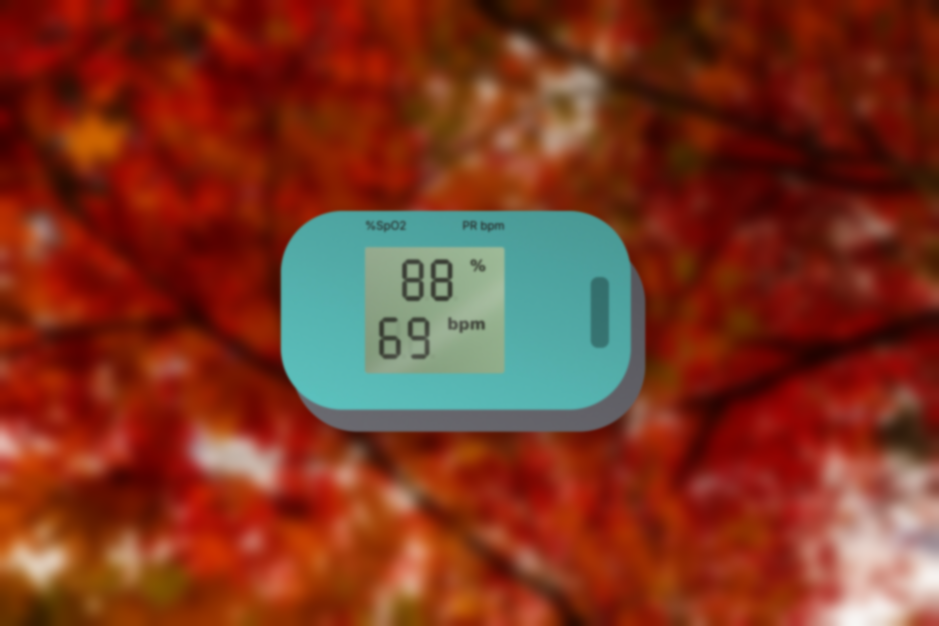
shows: value=69 unit=bpm
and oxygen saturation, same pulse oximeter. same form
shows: value=88 unit=%
